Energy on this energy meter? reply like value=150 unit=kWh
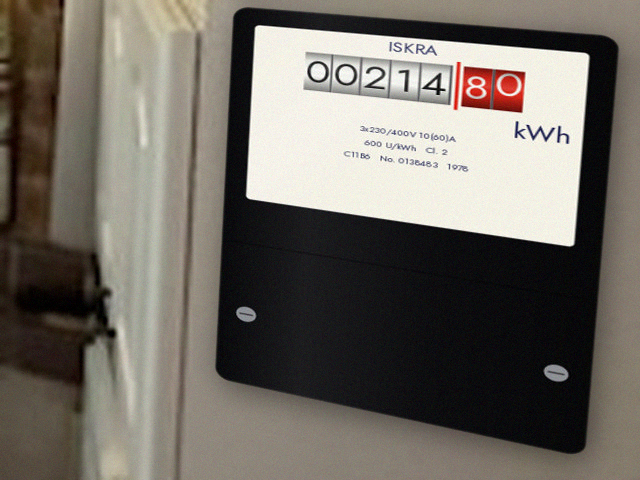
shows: value=214.80 unit=kWh
